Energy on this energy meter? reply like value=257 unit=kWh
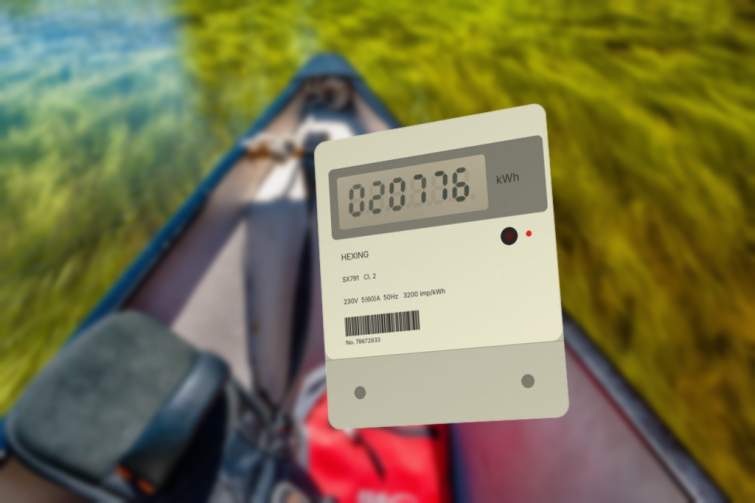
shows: value=20776 unit=kWh
